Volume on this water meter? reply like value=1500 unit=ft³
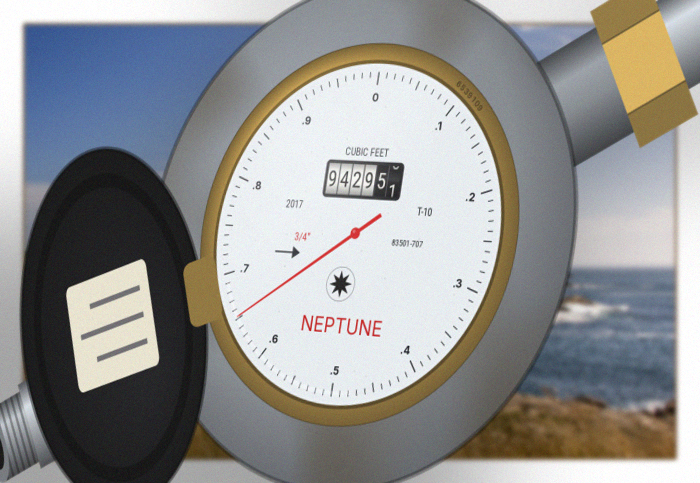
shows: value=942950.65 unit=ft³
